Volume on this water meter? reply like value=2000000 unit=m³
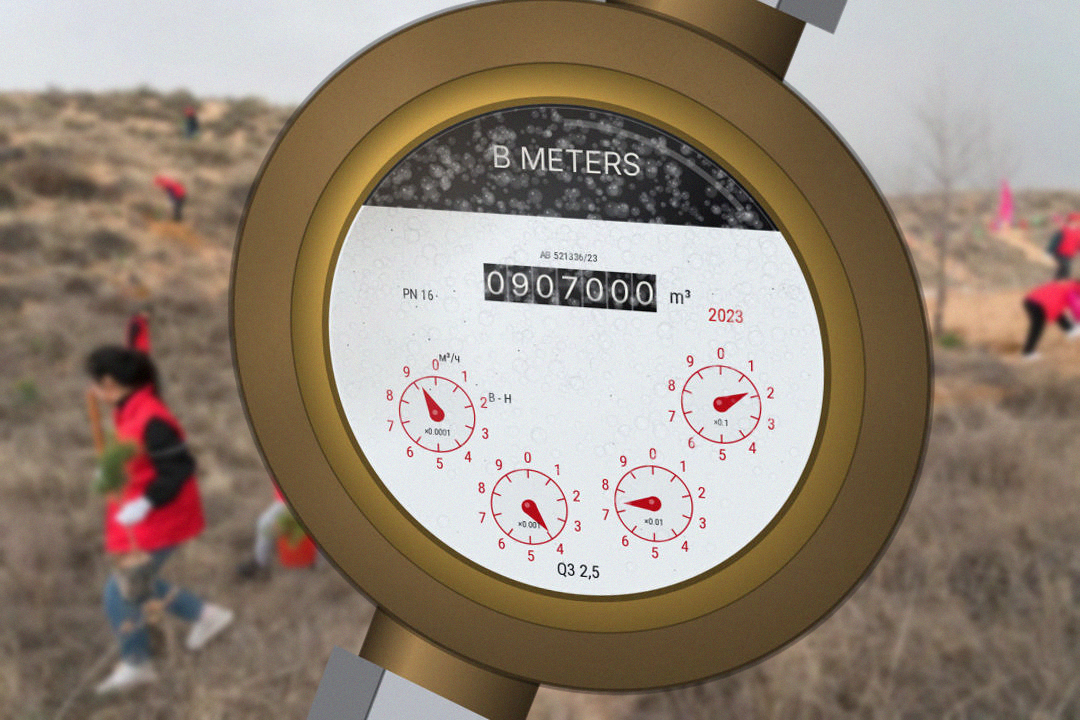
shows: value=907000.1739 unit=m³
